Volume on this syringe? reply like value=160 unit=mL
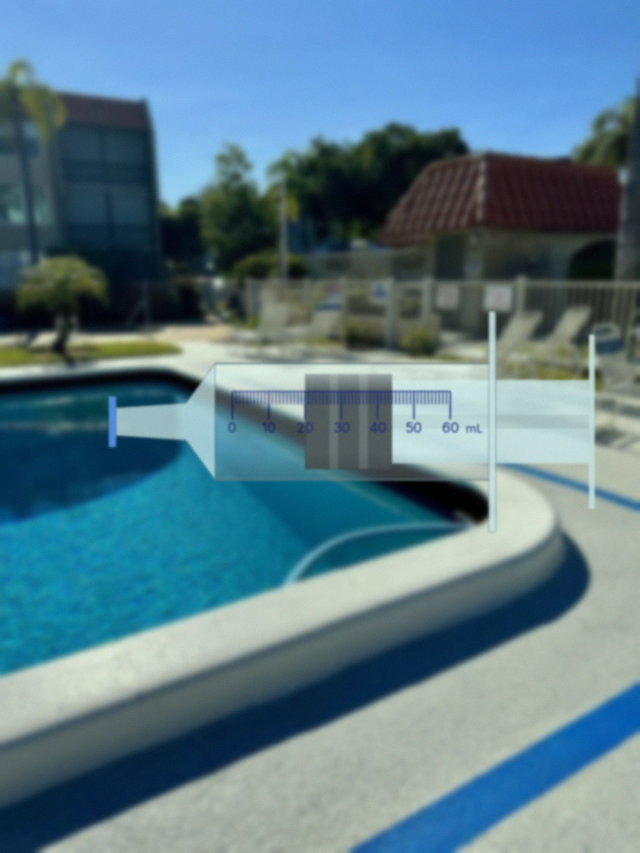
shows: value=20 unit=mL
